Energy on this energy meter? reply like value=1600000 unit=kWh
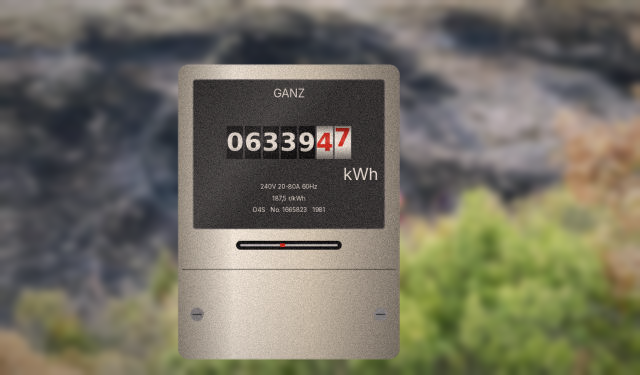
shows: value=6339.47 unit=kWh
